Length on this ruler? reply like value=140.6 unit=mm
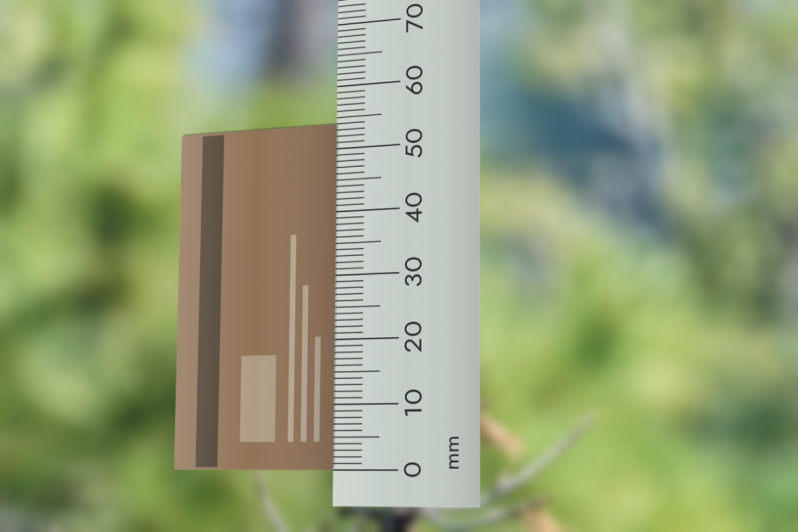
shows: value=54 unit=mm
